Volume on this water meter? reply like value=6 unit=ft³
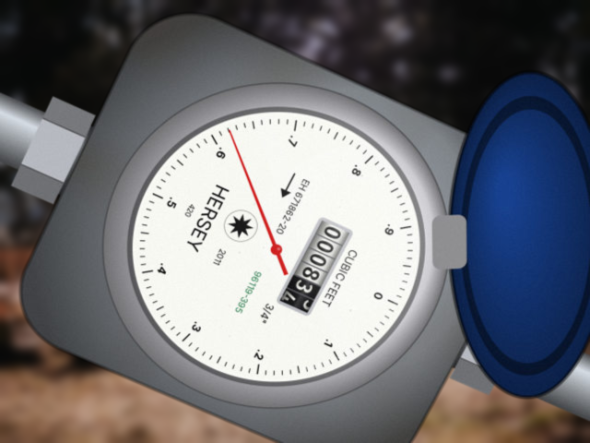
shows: value=833.62 unit=ft³
